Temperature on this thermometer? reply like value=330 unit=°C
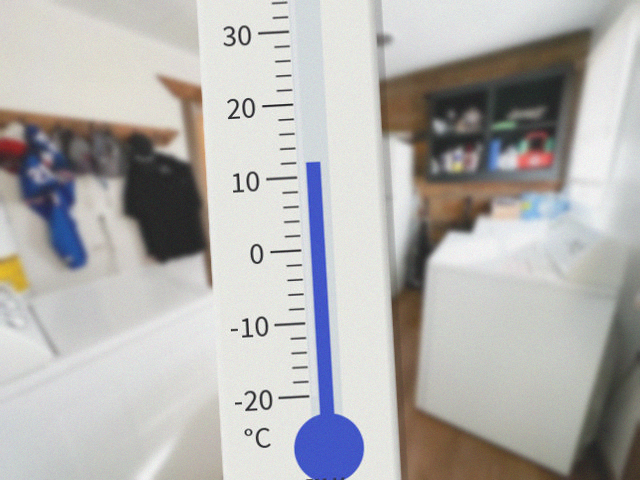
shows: value=12 unit=°C
